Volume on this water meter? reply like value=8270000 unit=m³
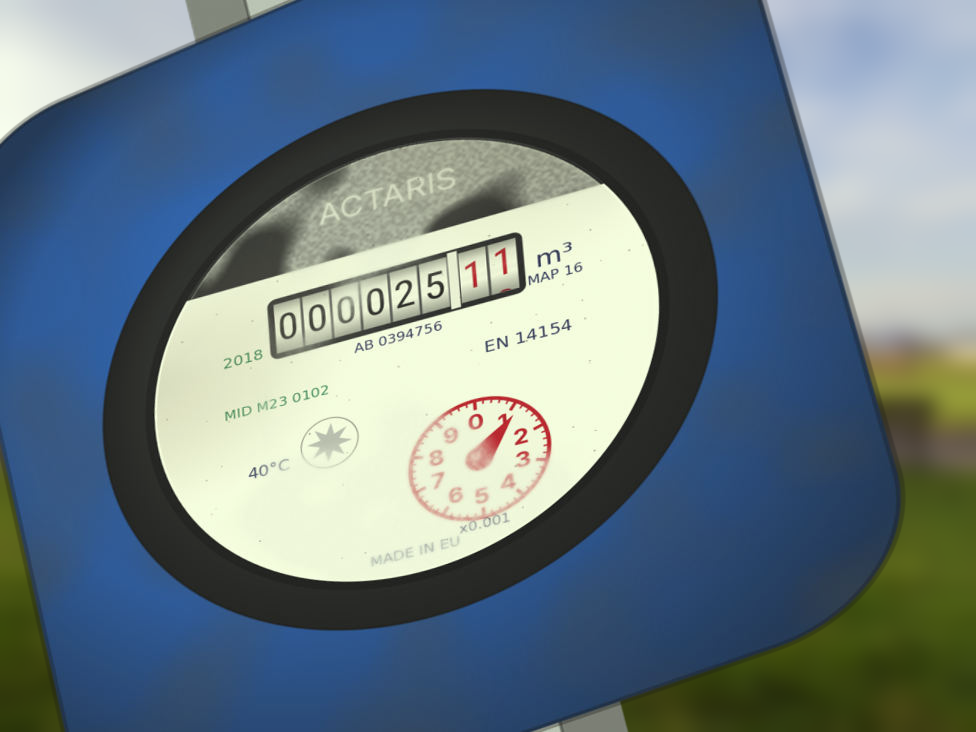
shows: value=25.111 unit=m³
